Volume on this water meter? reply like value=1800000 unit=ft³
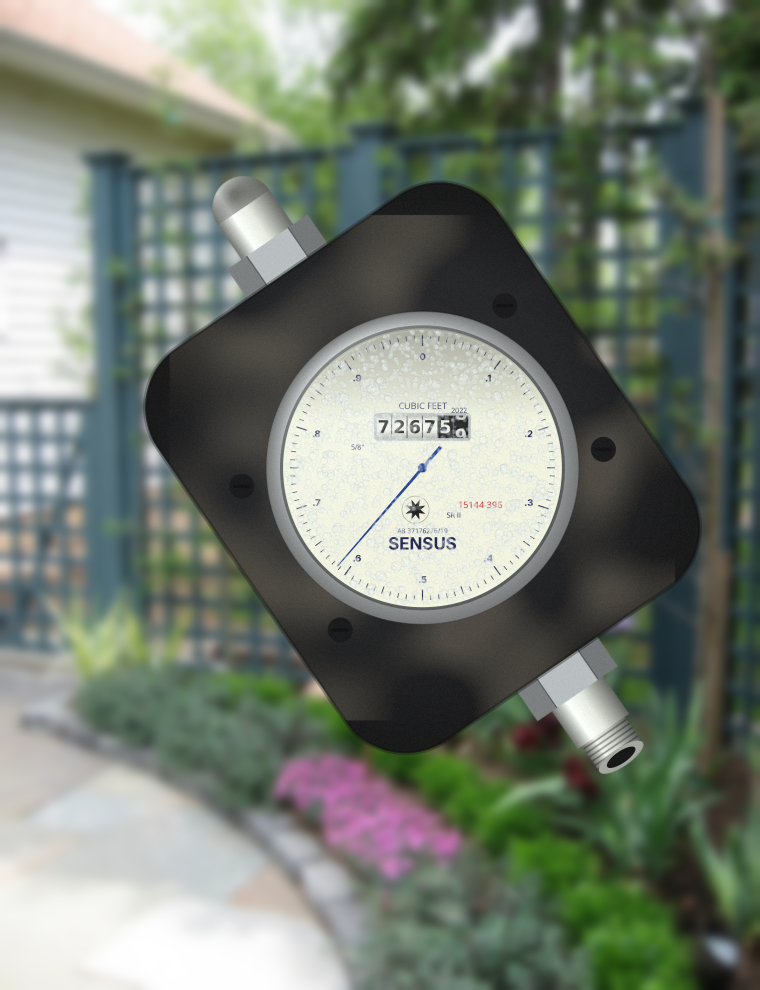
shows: value=726758.61 unit=ft³
